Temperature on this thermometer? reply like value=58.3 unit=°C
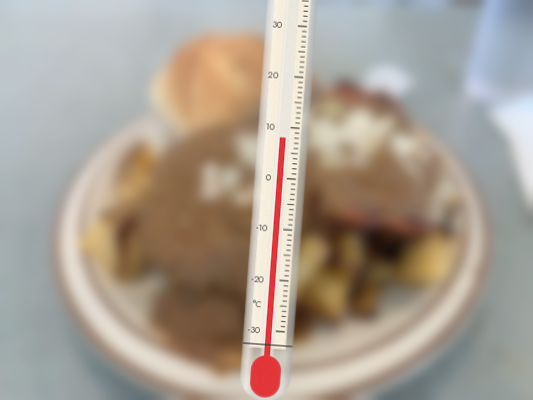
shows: value=8 unit=°C
